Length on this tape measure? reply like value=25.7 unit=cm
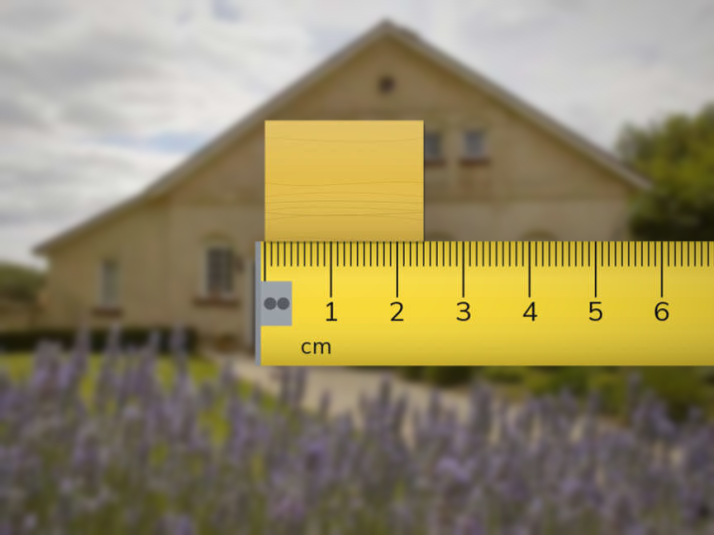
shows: value=2.4 unit=cm
